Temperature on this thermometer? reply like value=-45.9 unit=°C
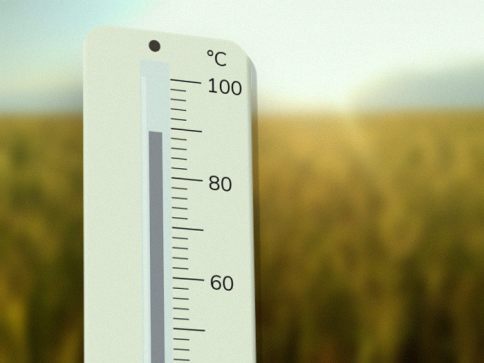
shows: value=89 unit=°C
